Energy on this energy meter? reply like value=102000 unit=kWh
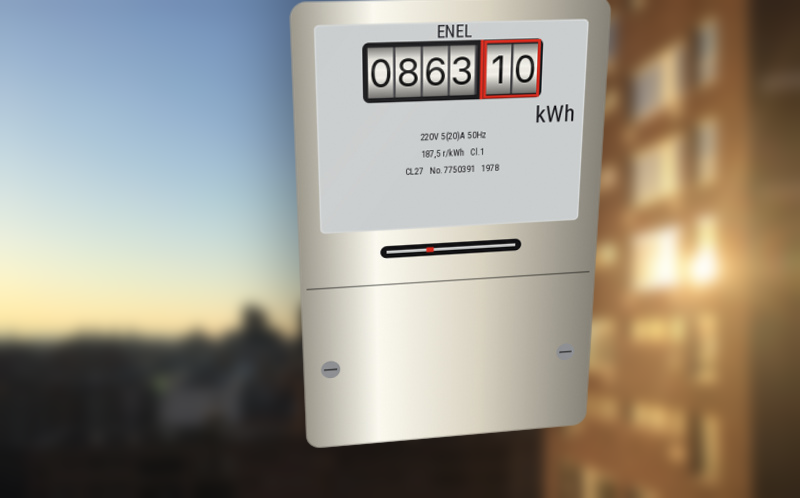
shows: value=863.10 unit=kWh
